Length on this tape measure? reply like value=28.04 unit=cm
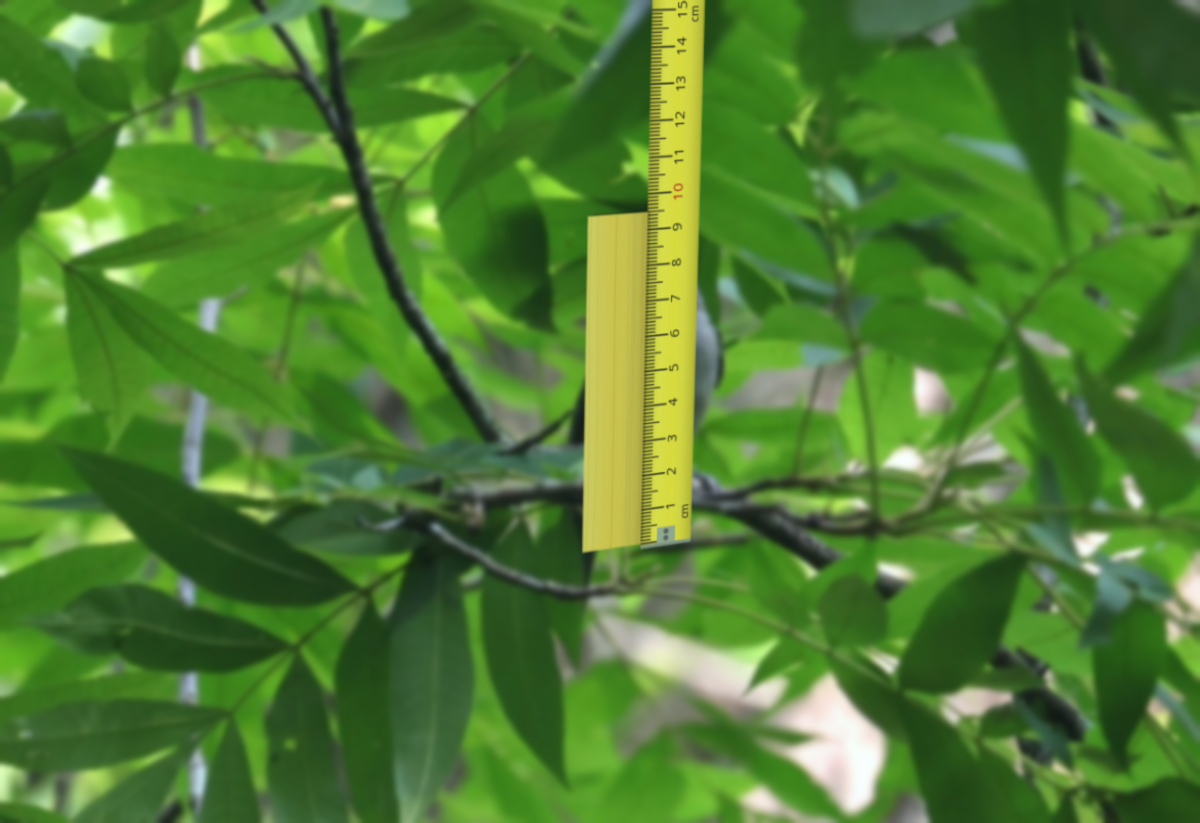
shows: value=9.5 unit=cm
